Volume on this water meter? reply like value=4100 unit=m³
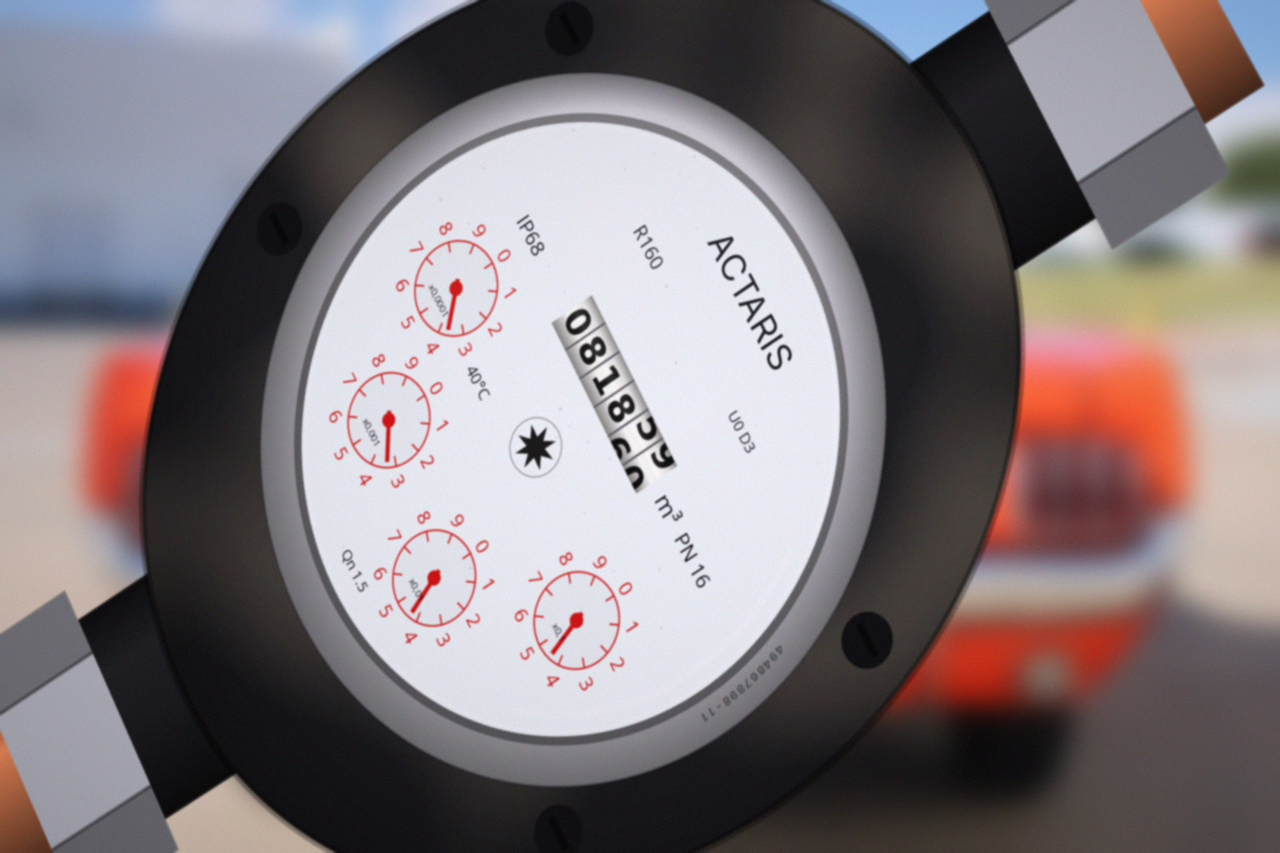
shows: value=81859.4433 unit=m³
